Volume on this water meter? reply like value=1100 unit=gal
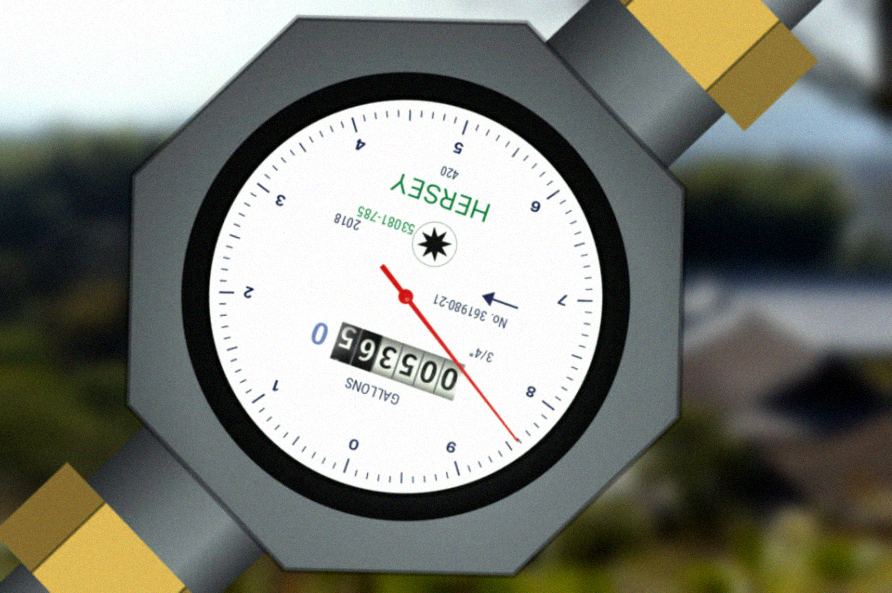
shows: value=53648.4 unit=gal
